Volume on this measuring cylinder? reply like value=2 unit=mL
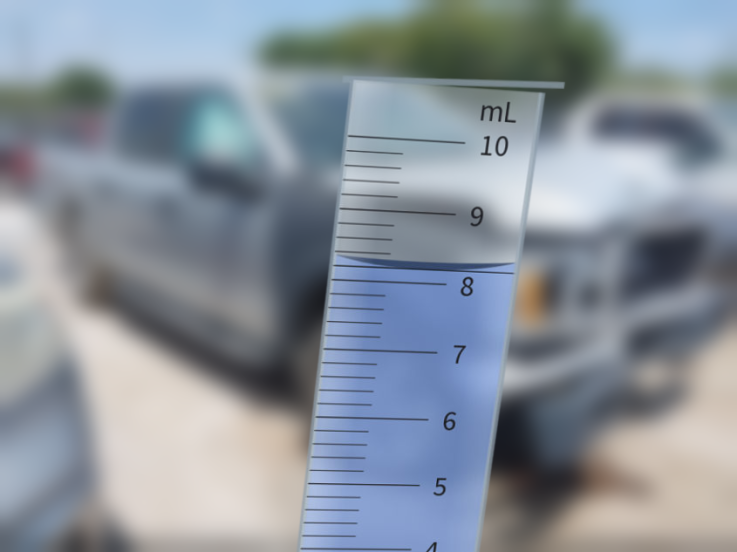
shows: value=8.2 unit=mL
